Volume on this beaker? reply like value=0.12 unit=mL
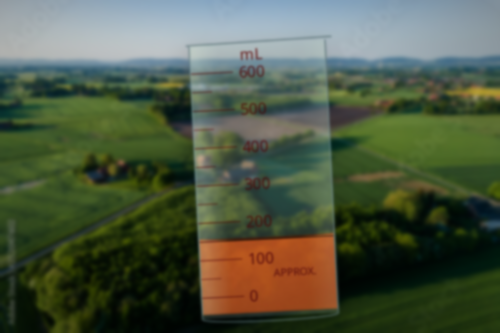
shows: value=150 unit=mL
